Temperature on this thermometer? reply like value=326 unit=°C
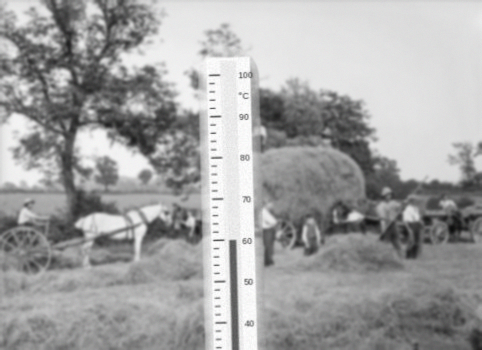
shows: value=60 unit=°C
